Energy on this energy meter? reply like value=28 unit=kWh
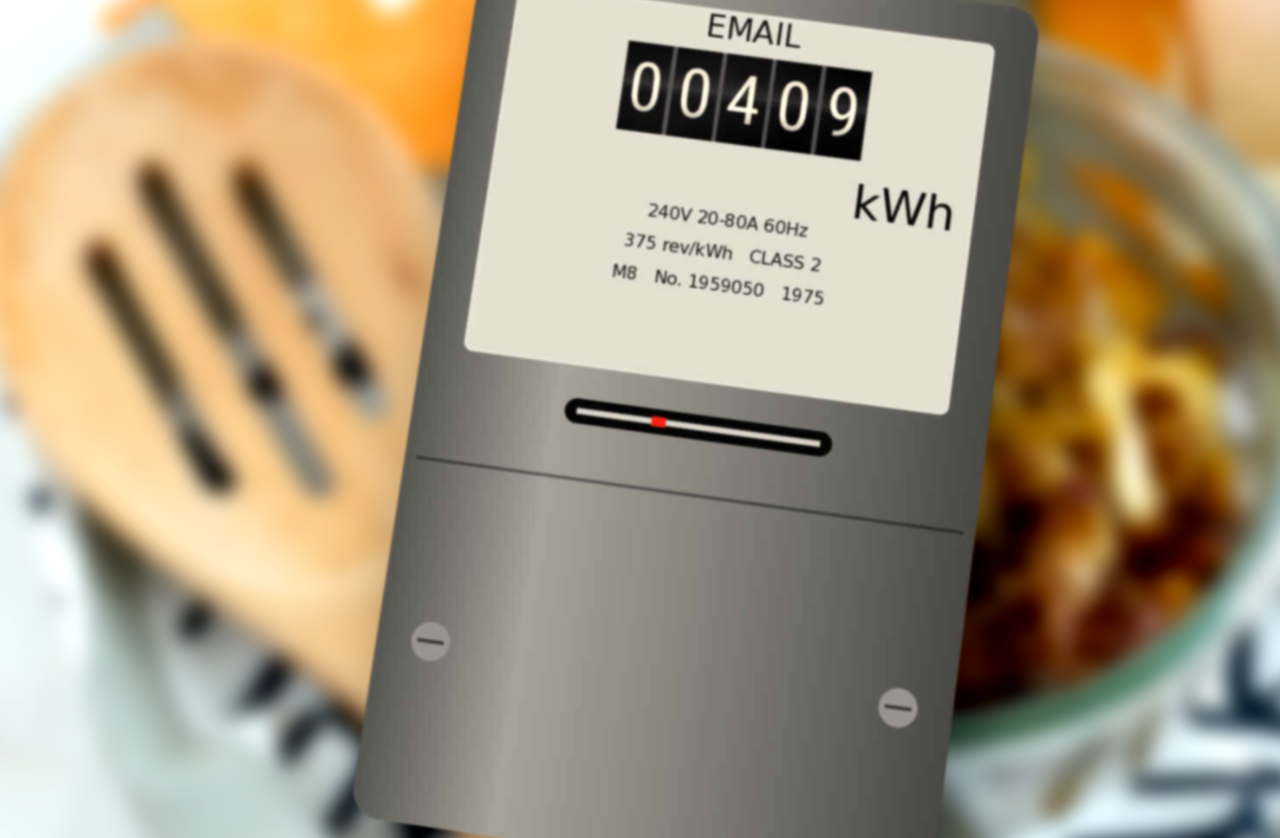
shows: value=409 unit=kWh
